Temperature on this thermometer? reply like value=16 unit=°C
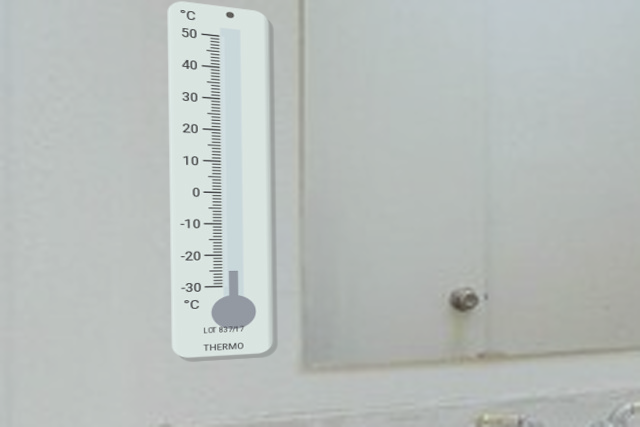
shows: value=-25 unit=°C
